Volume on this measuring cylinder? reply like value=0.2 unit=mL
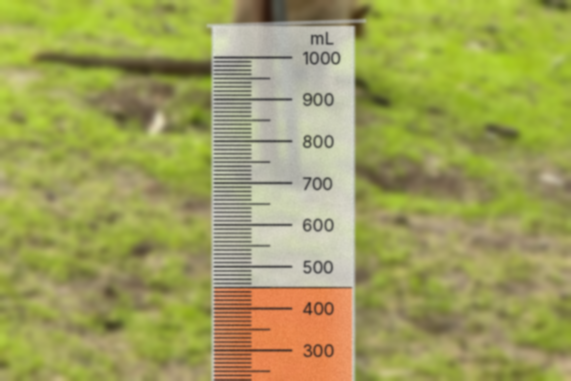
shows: value=450 unit=mL
